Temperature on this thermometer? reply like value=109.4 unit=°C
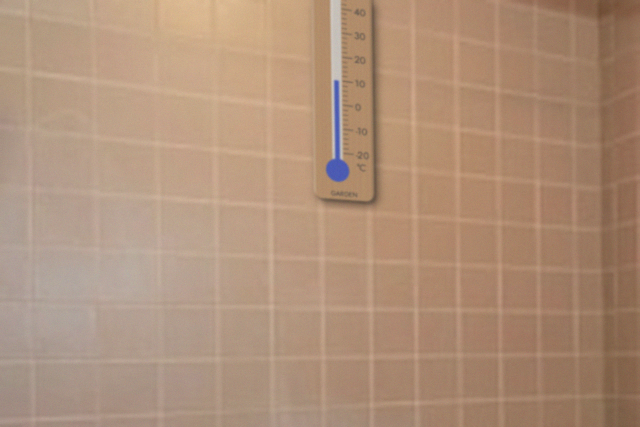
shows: value=10 unit=°C
